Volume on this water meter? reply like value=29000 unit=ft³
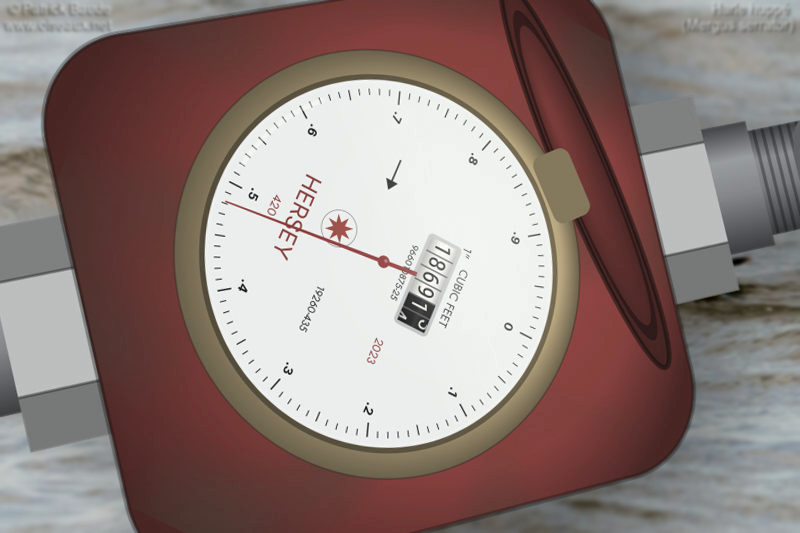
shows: value=186913.48 unit=ft³
